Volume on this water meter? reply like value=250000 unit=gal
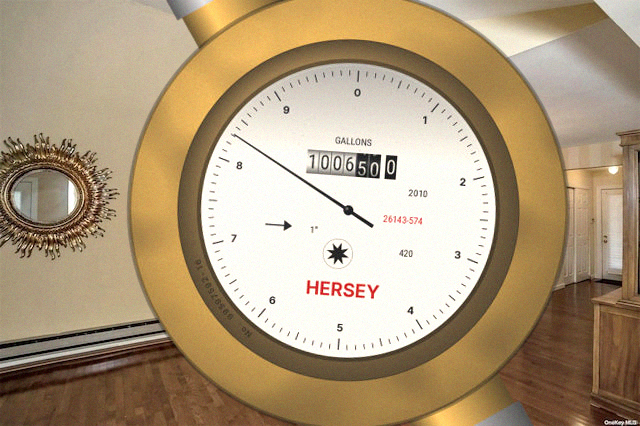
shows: value=1006498.3 unit=gal
